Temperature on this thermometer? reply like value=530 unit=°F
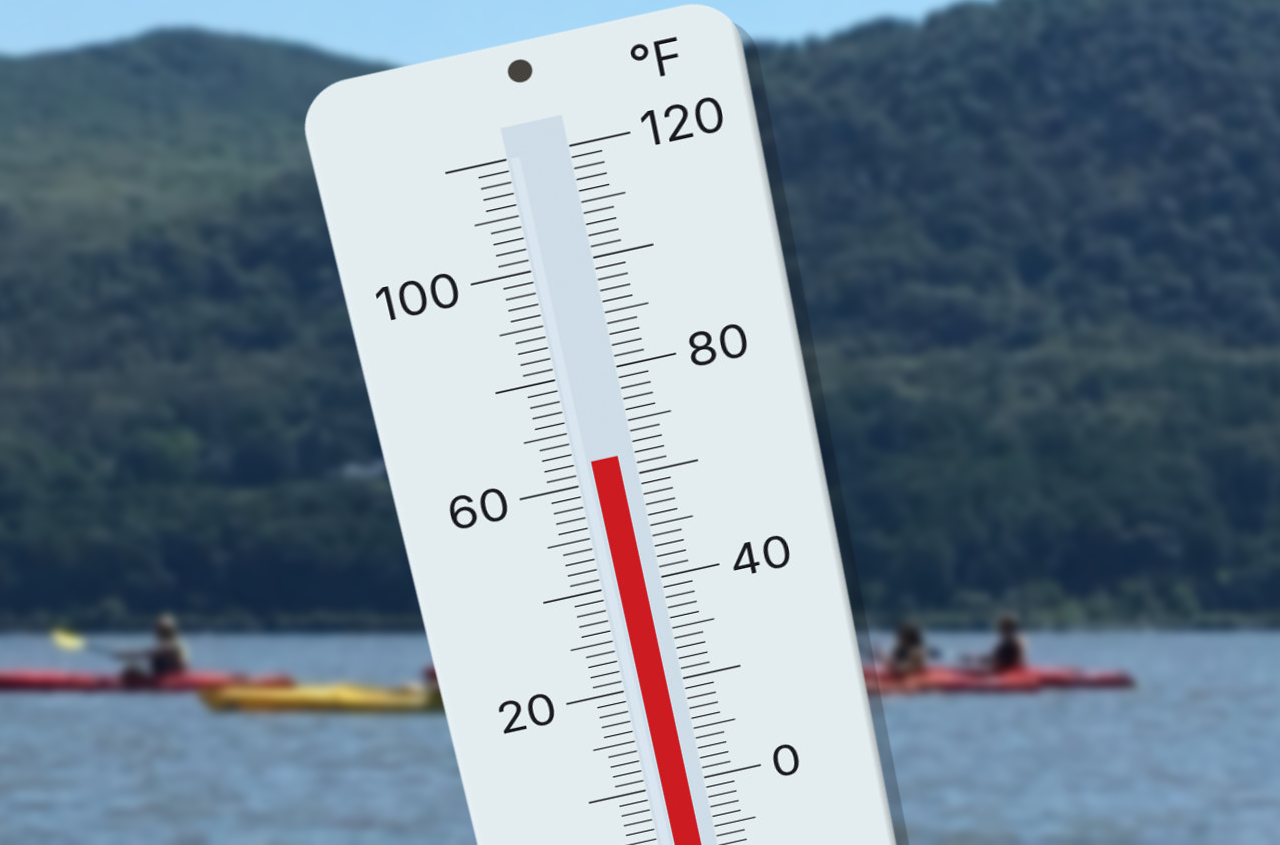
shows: value=64 unit=°F
